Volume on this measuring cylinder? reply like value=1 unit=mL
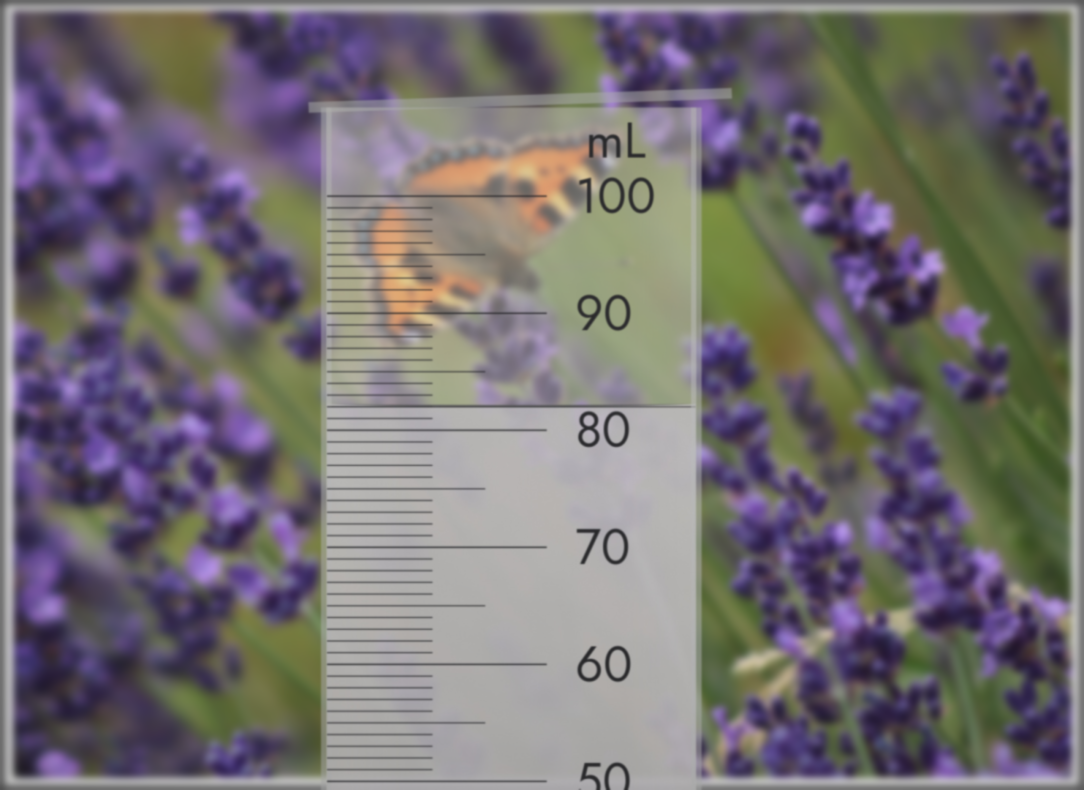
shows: value=82 unit=mL
